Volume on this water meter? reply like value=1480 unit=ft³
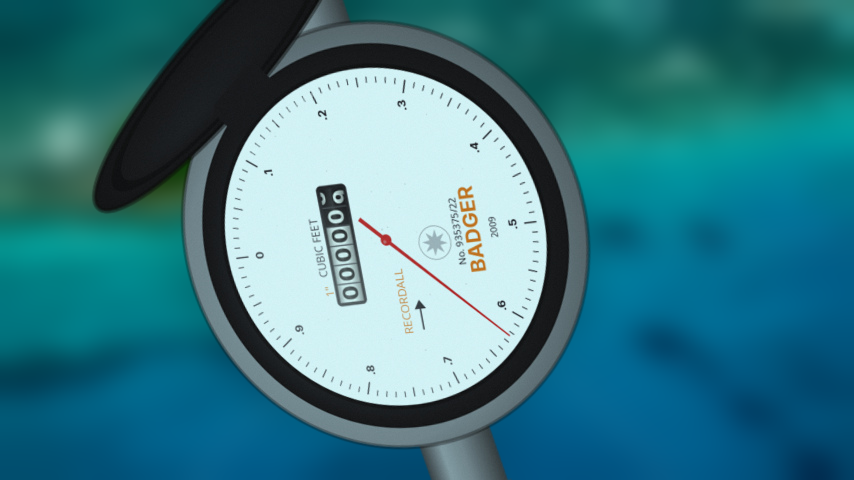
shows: value=8.62 unit=ft³
